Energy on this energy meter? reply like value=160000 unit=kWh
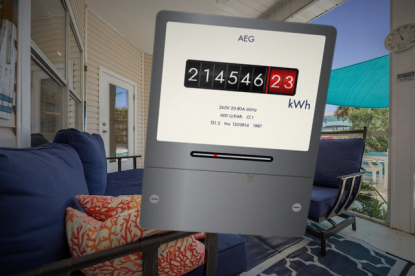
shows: value=214546.23 unit=kWh
